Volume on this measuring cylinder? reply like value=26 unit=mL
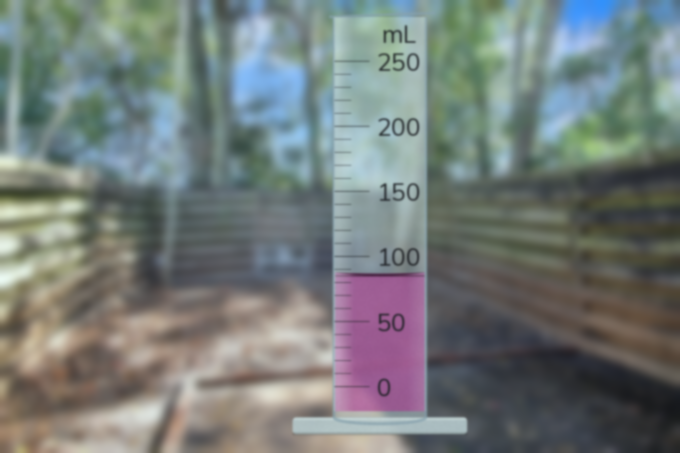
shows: value=85 unit=mL
